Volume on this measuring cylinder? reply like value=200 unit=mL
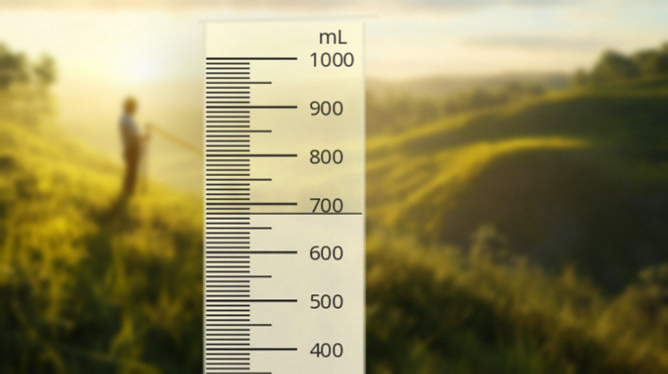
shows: value=680 unit=mL
